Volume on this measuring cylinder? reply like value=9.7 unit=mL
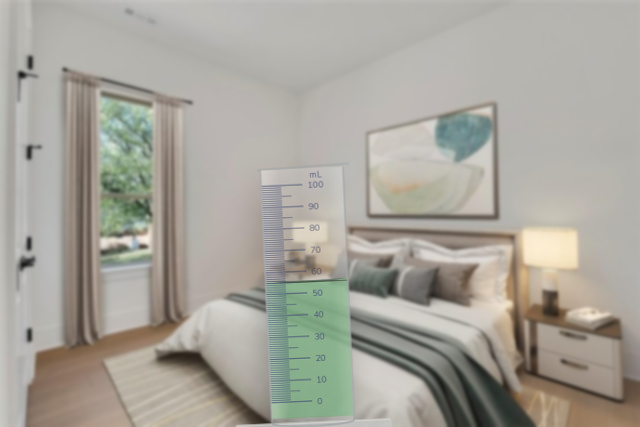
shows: value=55 unit=mL
